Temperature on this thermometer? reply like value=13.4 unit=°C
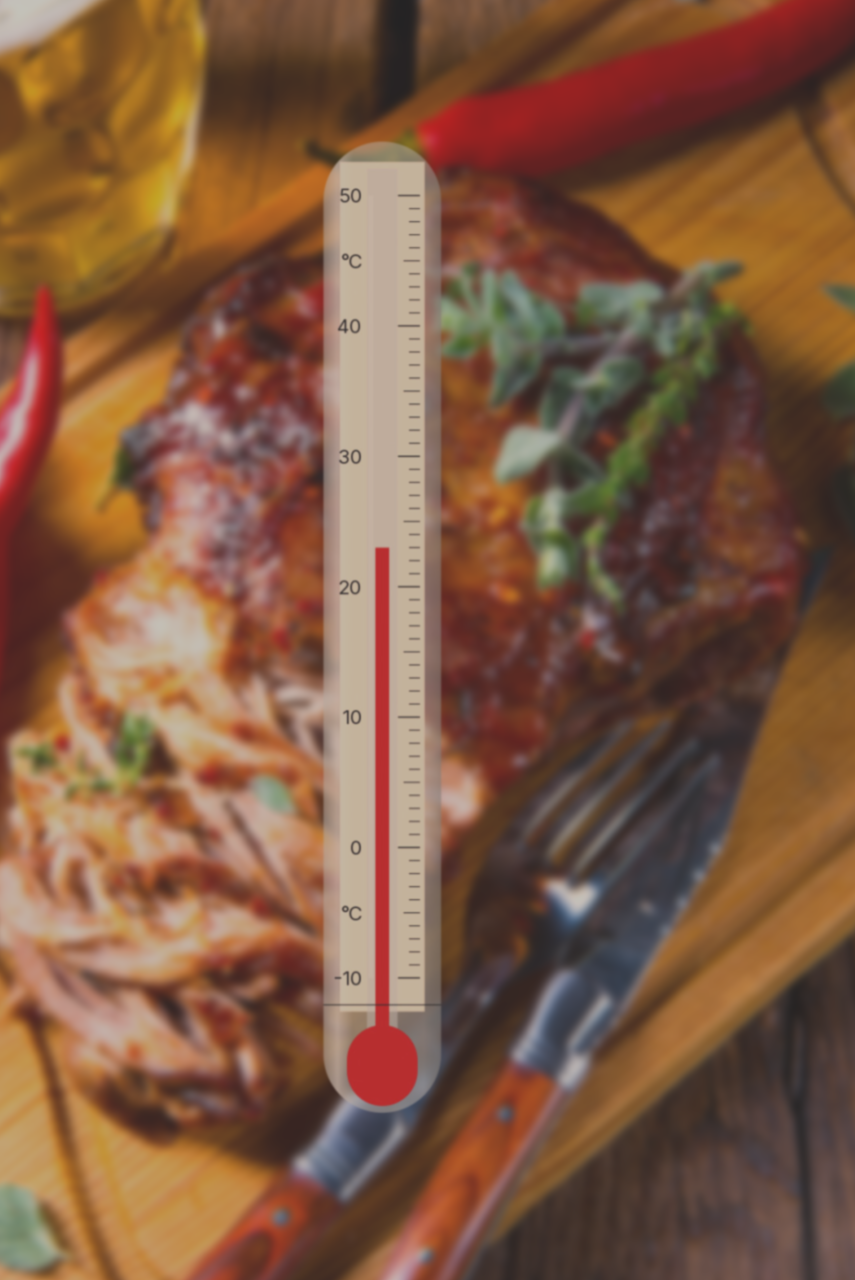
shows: value=23 unit=°C
